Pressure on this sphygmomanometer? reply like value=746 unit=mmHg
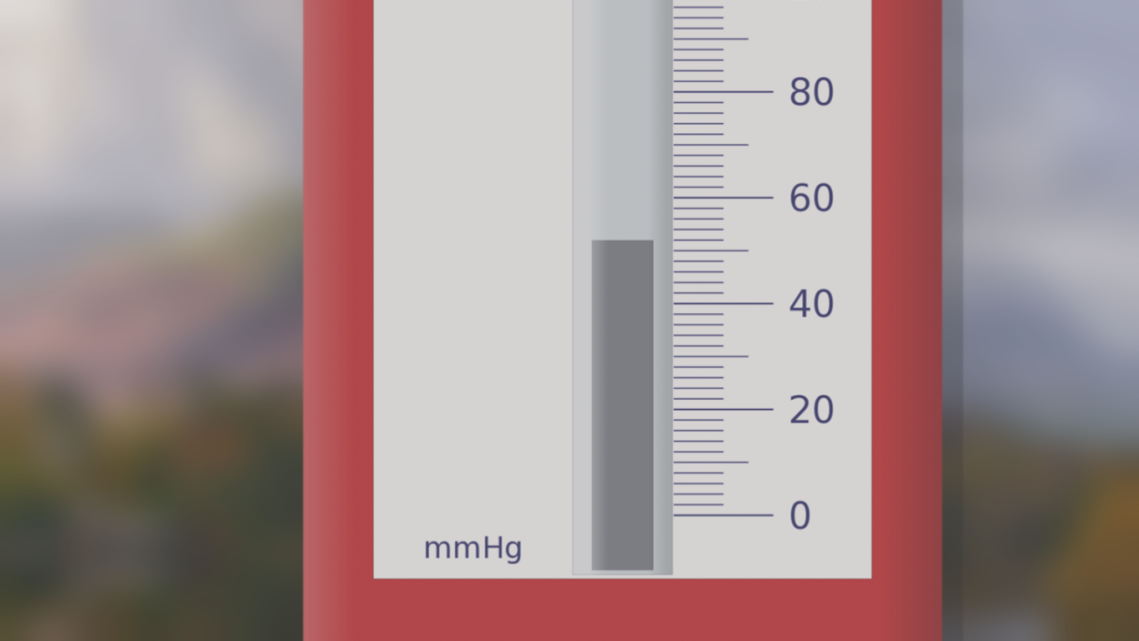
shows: value=52 unit=mmHg
